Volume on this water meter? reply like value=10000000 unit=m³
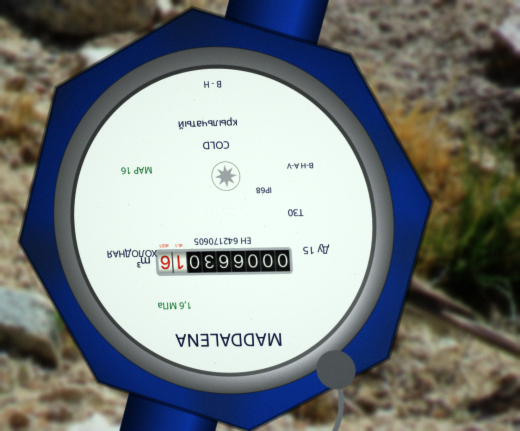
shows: value=6630.16 unit=m³
